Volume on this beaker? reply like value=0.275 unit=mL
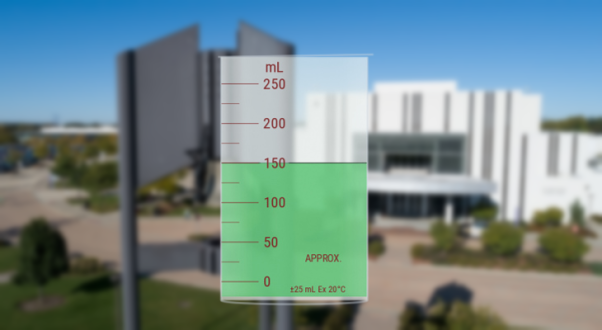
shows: value=150 unit=mL
